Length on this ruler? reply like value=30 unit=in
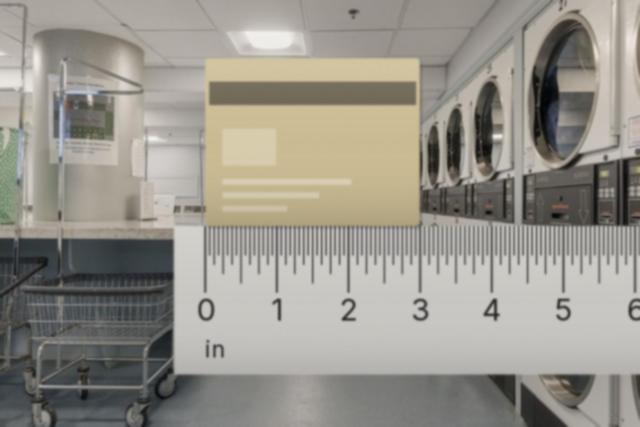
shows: value=3 unit=in
